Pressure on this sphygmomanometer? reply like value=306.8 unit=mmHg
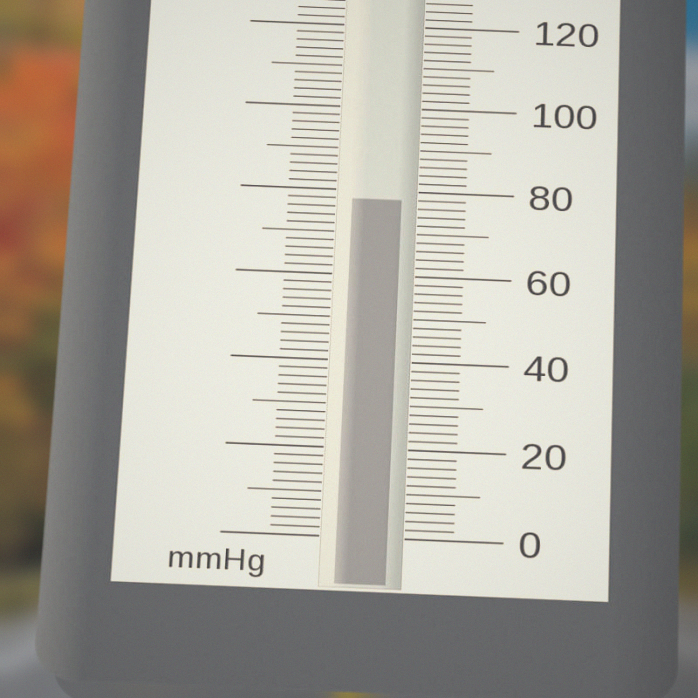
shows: value=78 unit=mmHg
